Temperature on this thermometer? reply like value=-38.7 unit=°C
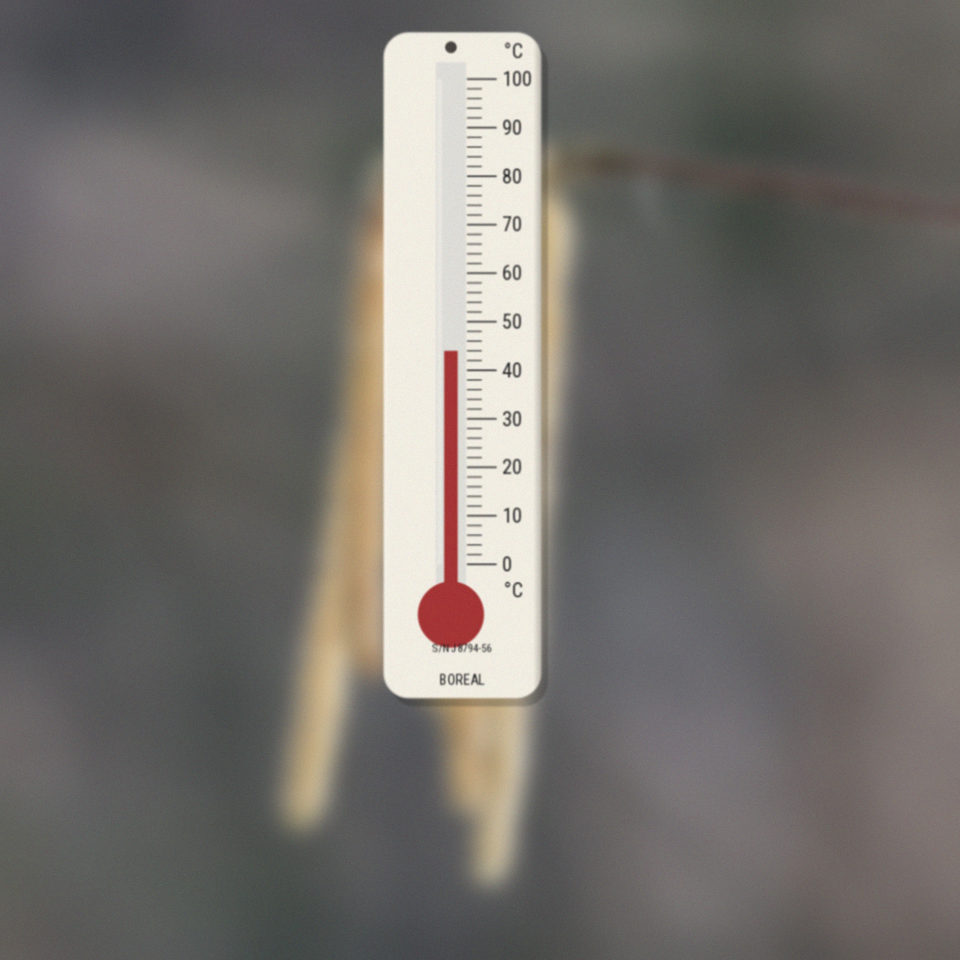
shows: value=44 unit=°C
